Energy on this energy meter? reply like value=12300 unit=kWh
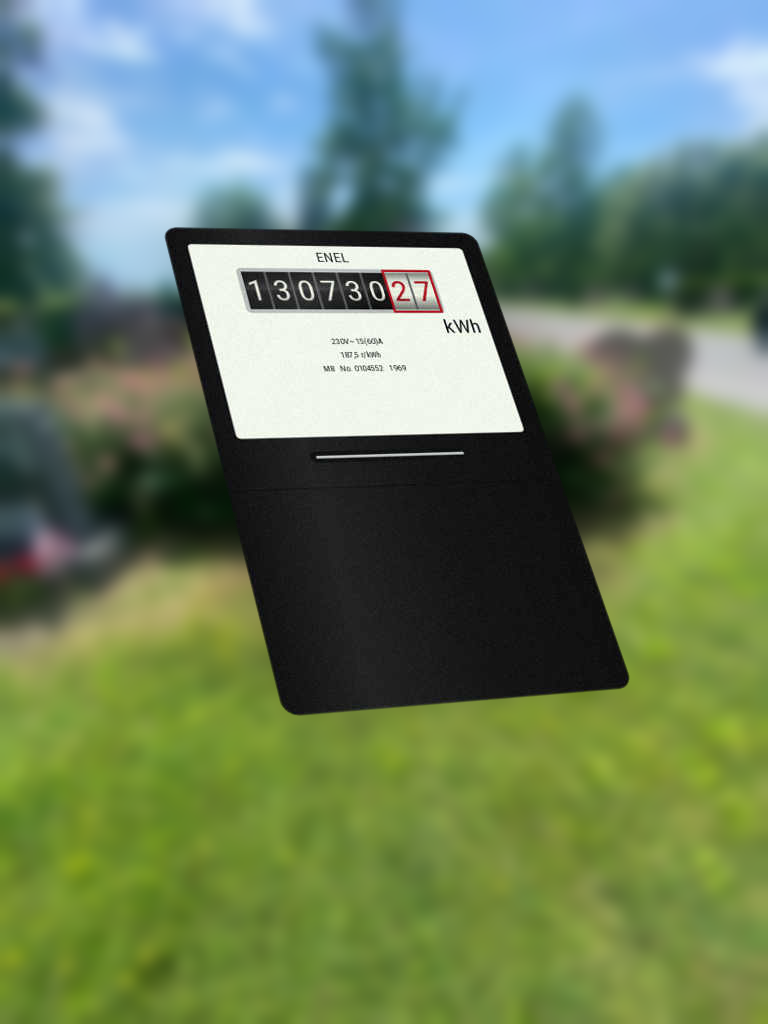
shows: value=130730.27 unit=kWh
